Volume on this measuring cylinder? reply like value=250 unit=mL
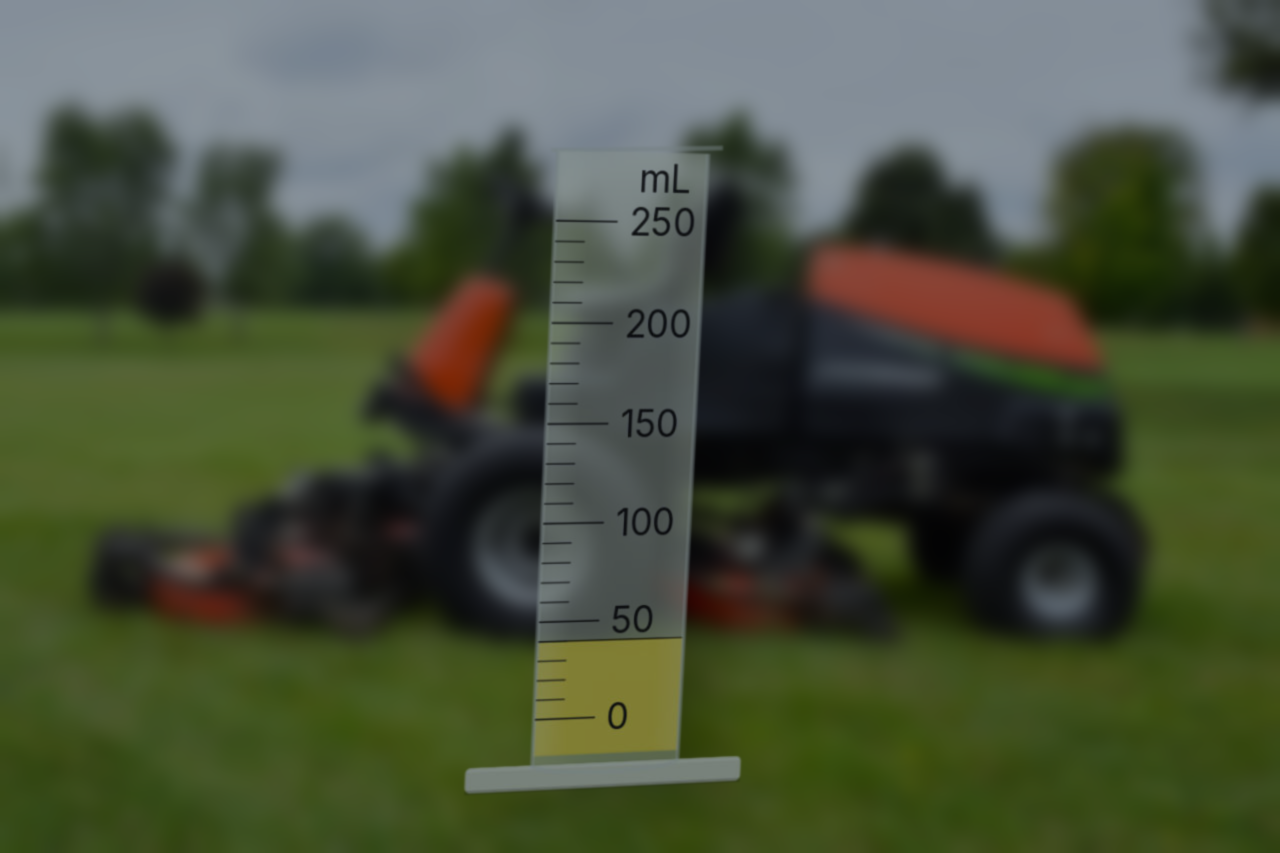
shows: value=40 unit=mL
